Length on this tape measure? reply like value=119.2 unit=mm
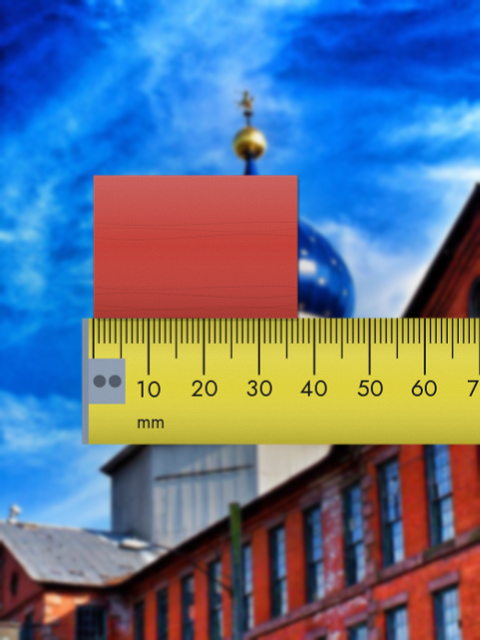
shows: value=37 unit=mm
